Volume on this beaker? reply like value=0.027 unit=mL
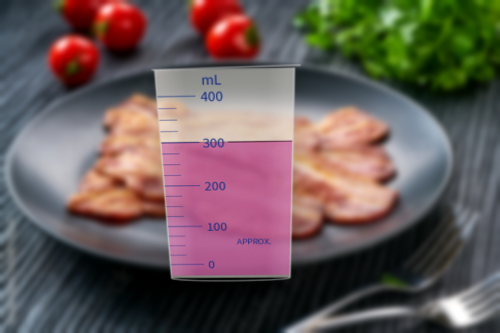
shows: value=300 unit=mL
